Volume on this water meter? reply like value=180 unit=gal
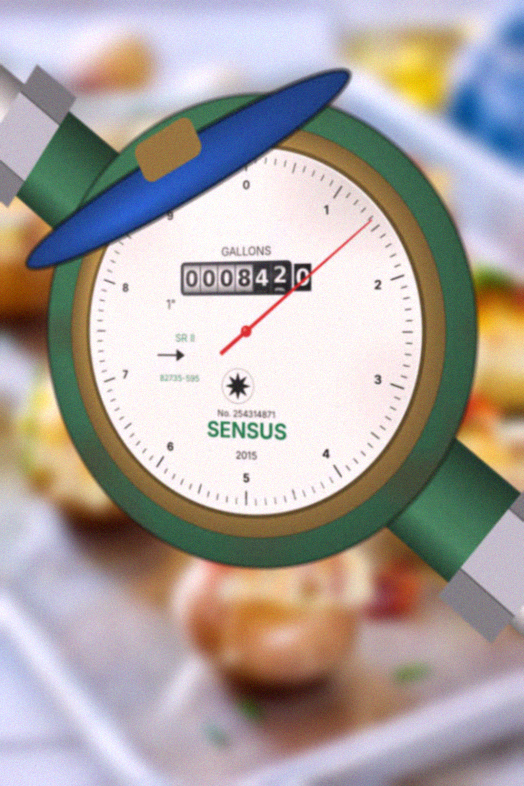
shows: value=8421.4 unit=gal
